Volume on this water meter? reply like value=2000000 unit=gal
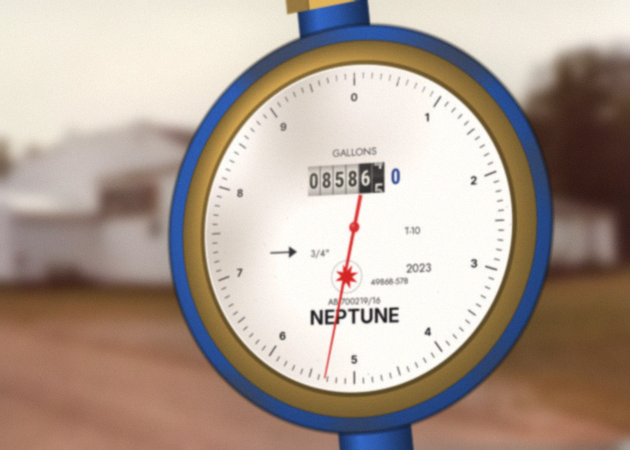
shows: value=858645.3 unit=gal
